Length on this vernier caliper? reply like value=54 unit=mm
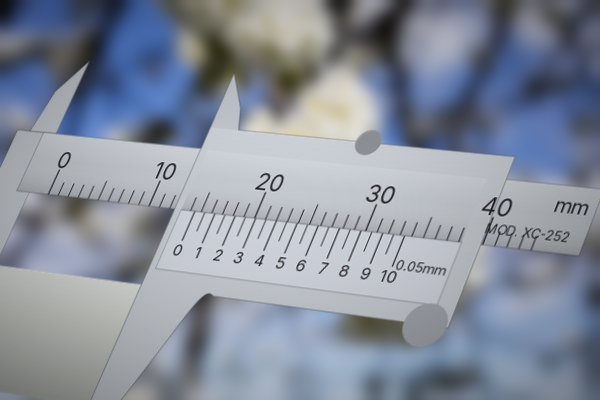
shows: value=14.4 unit=mm
